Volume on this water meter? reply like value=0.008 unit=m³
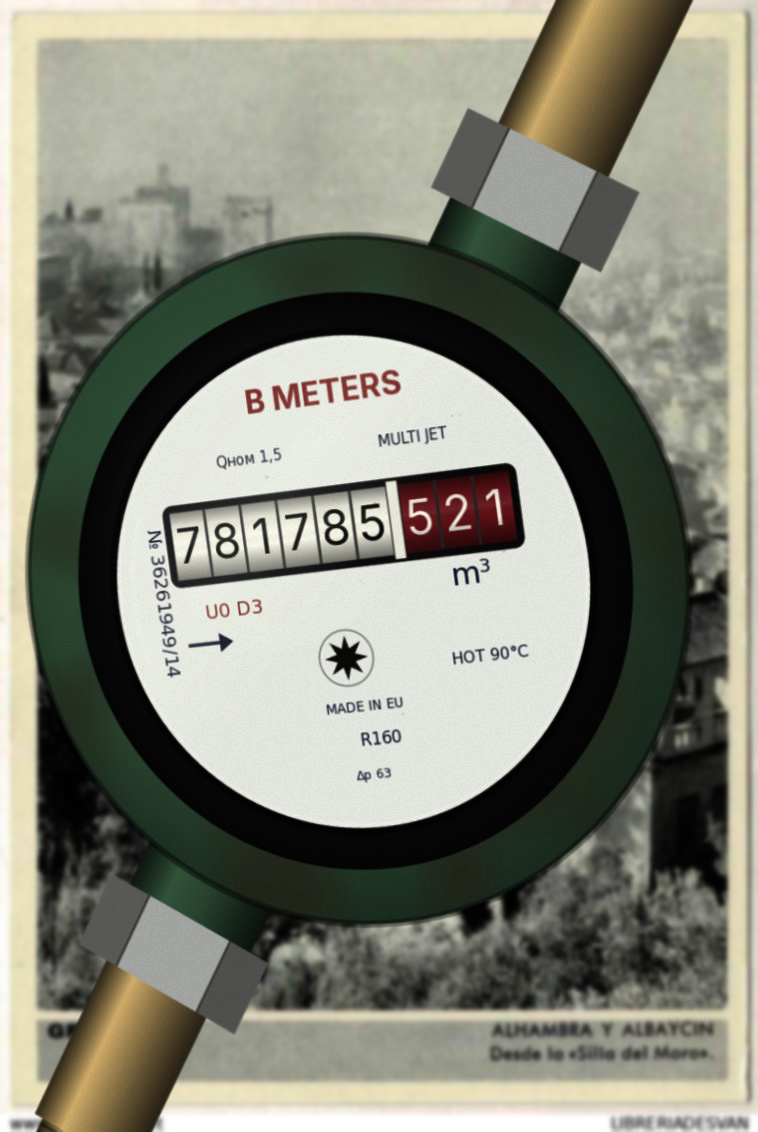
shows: value=781785.521 unit=m³
